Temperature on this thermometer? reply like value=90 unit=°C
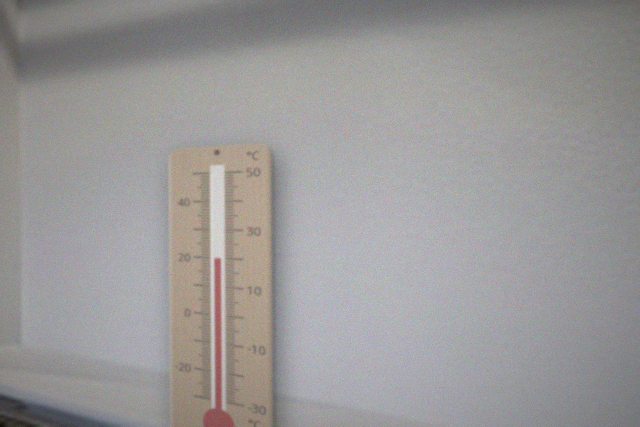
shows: value=20 unit=°C
